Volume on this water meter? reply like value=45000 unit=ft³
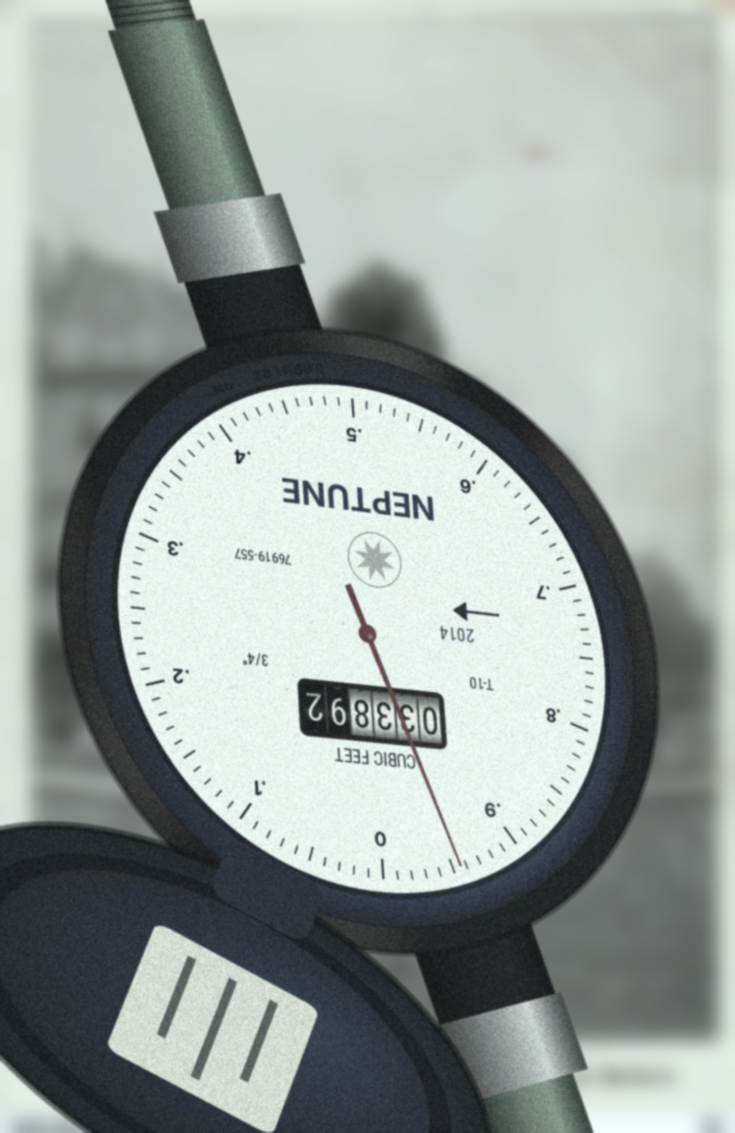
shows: value=33891.94 unit=ft³
